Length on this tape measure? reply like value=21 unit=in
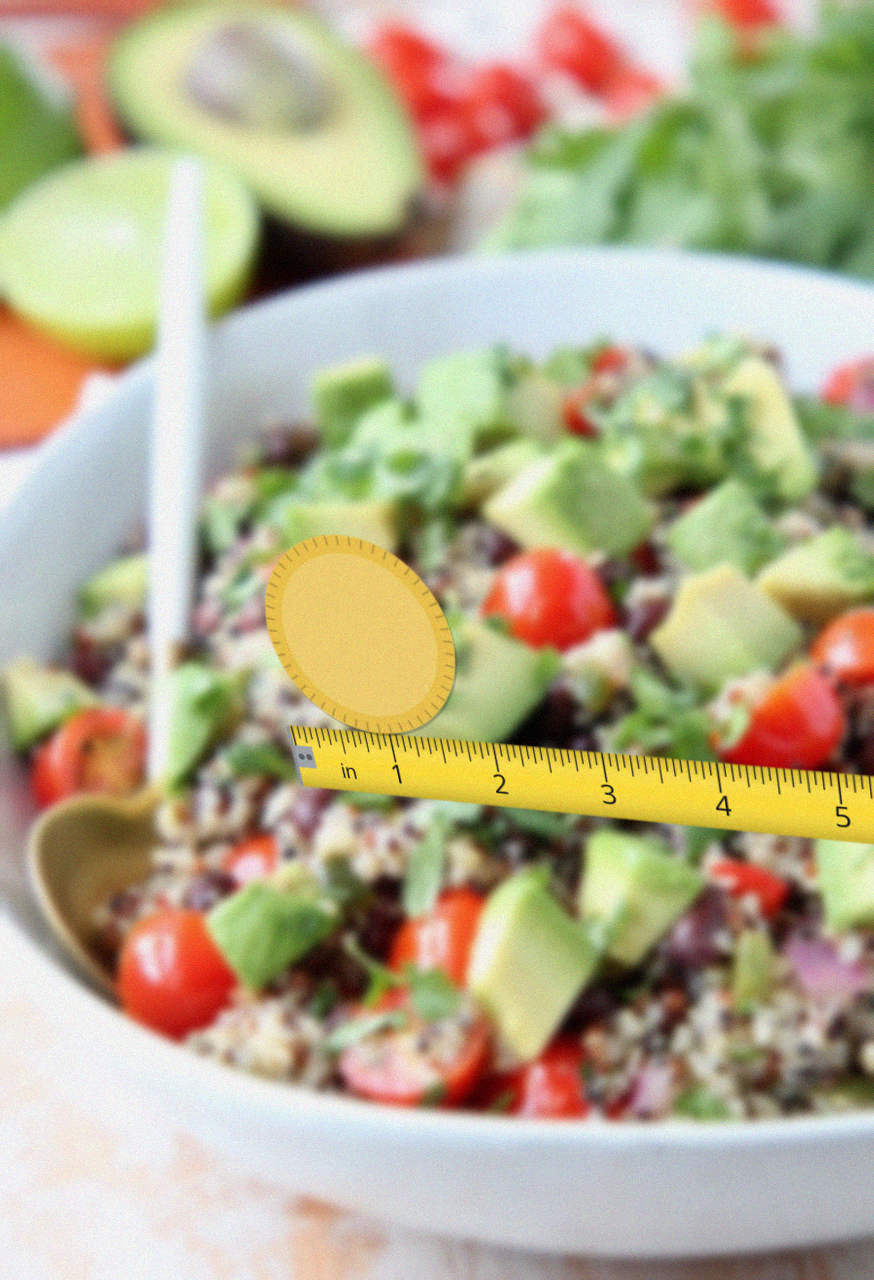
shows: value=1.8125 unit=in
